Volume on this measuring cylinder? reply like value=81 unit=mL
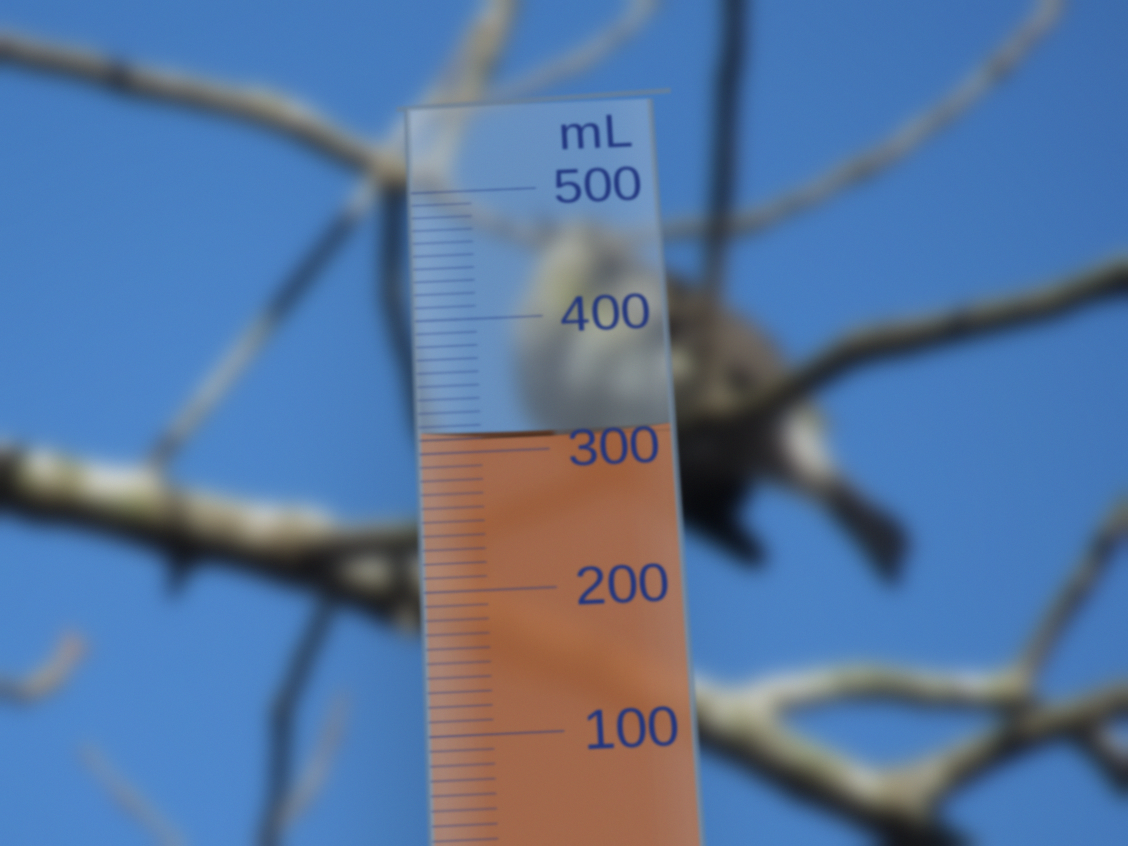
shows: value=310 unit=mL
